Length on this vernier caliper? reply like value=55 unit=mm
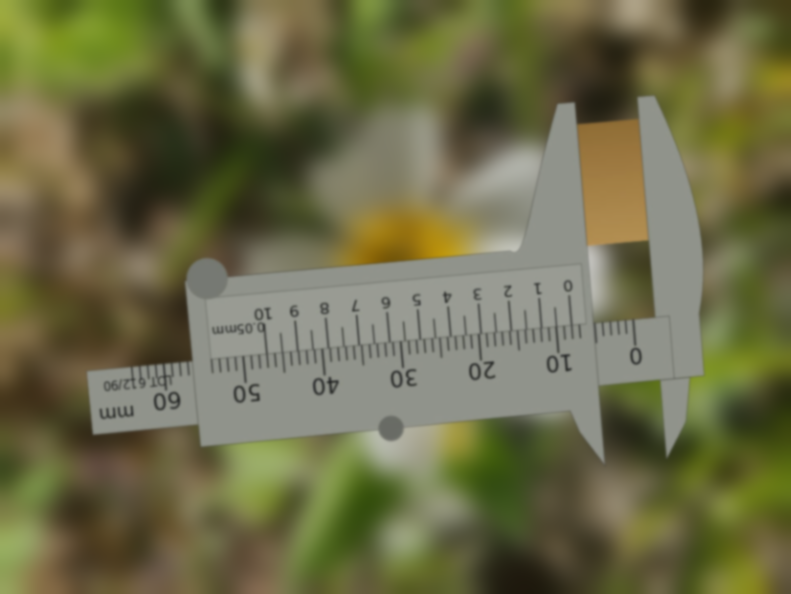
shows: value=8.0 unit=mm
